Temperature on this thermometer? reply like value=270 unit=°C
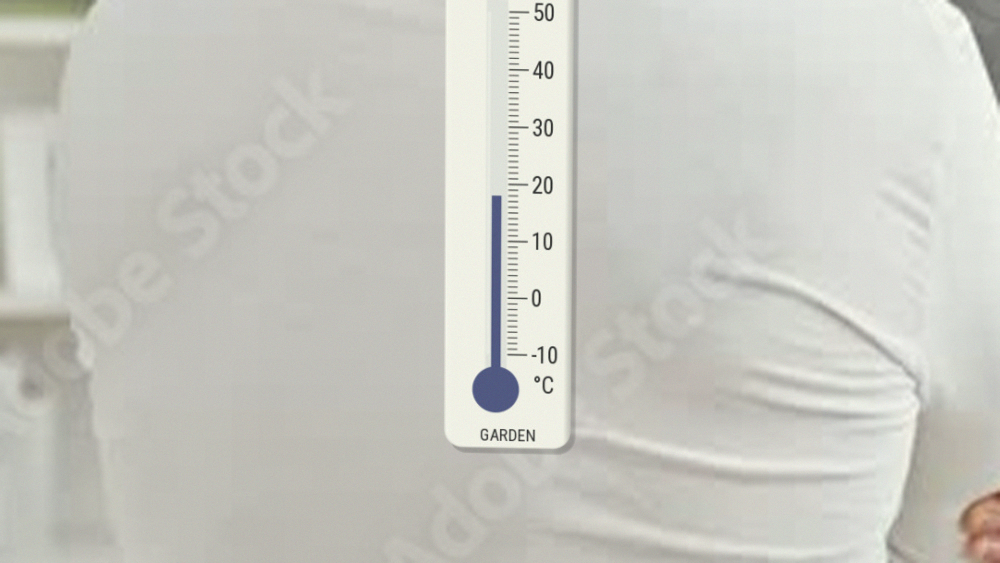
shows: value=18 unit=°C
